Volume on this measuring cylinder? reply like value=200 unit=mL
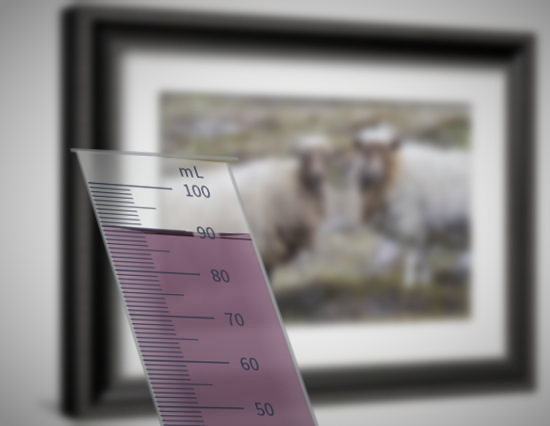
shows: value=89 unit=mL
